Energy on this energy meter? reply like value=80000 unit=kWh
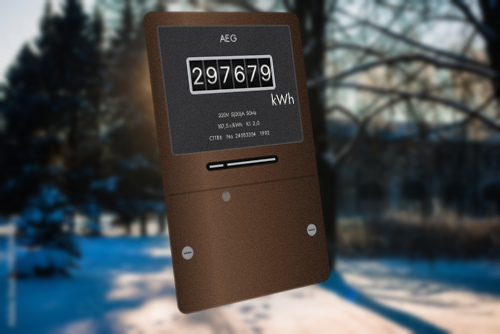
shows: value=297679 unit=kWh
